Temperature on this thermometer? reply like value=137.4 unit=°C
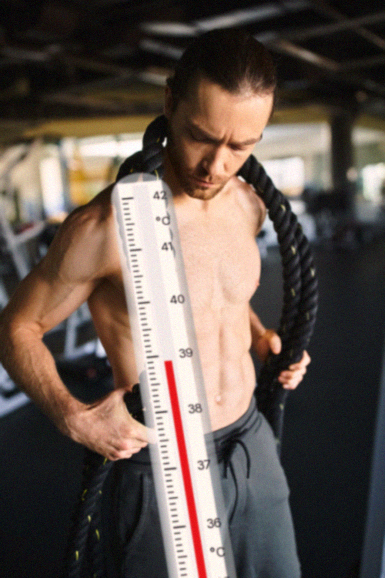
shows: value=38.9 unit=°C
